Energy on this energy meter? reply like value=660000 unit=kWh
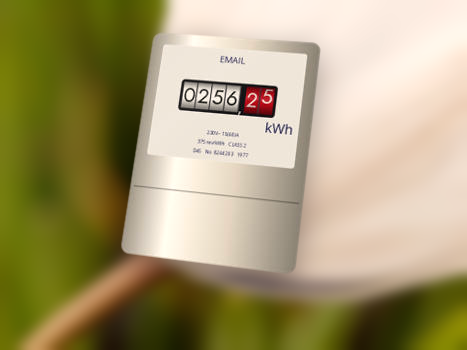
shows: value=256.25 unit=kWh
